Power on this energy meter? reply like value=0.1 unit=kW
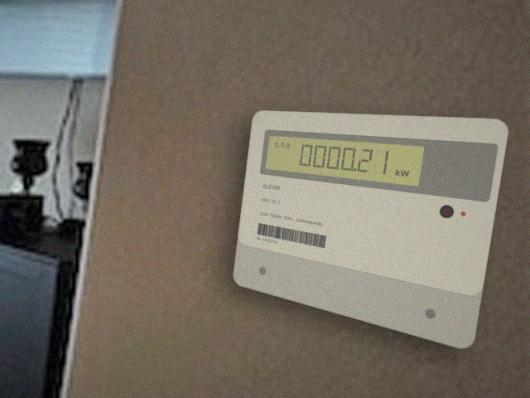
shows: value=0.21 unit=kW
